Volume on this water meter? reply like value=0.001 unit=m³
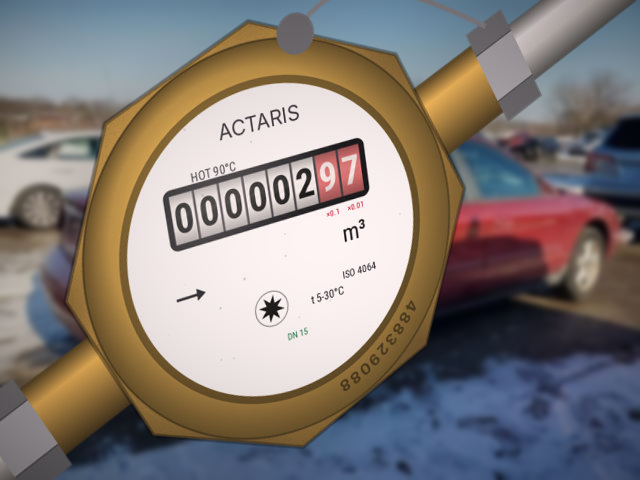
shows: value=2.97 unit=m³
